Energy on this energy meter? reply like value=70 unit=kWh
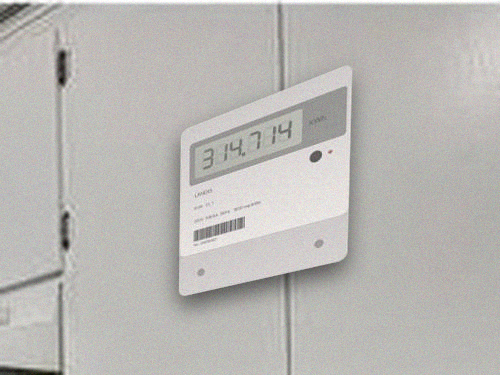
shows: value=314.714 unit=kWh
